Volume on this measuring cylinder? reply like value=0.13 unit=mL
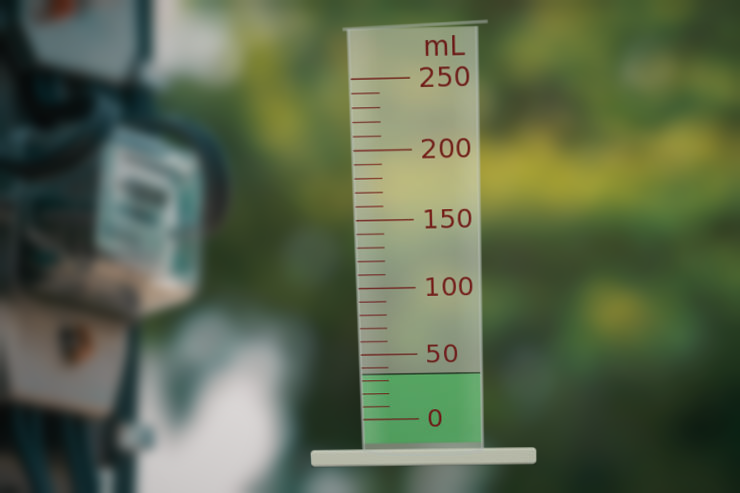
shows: value=35 unit=mL
